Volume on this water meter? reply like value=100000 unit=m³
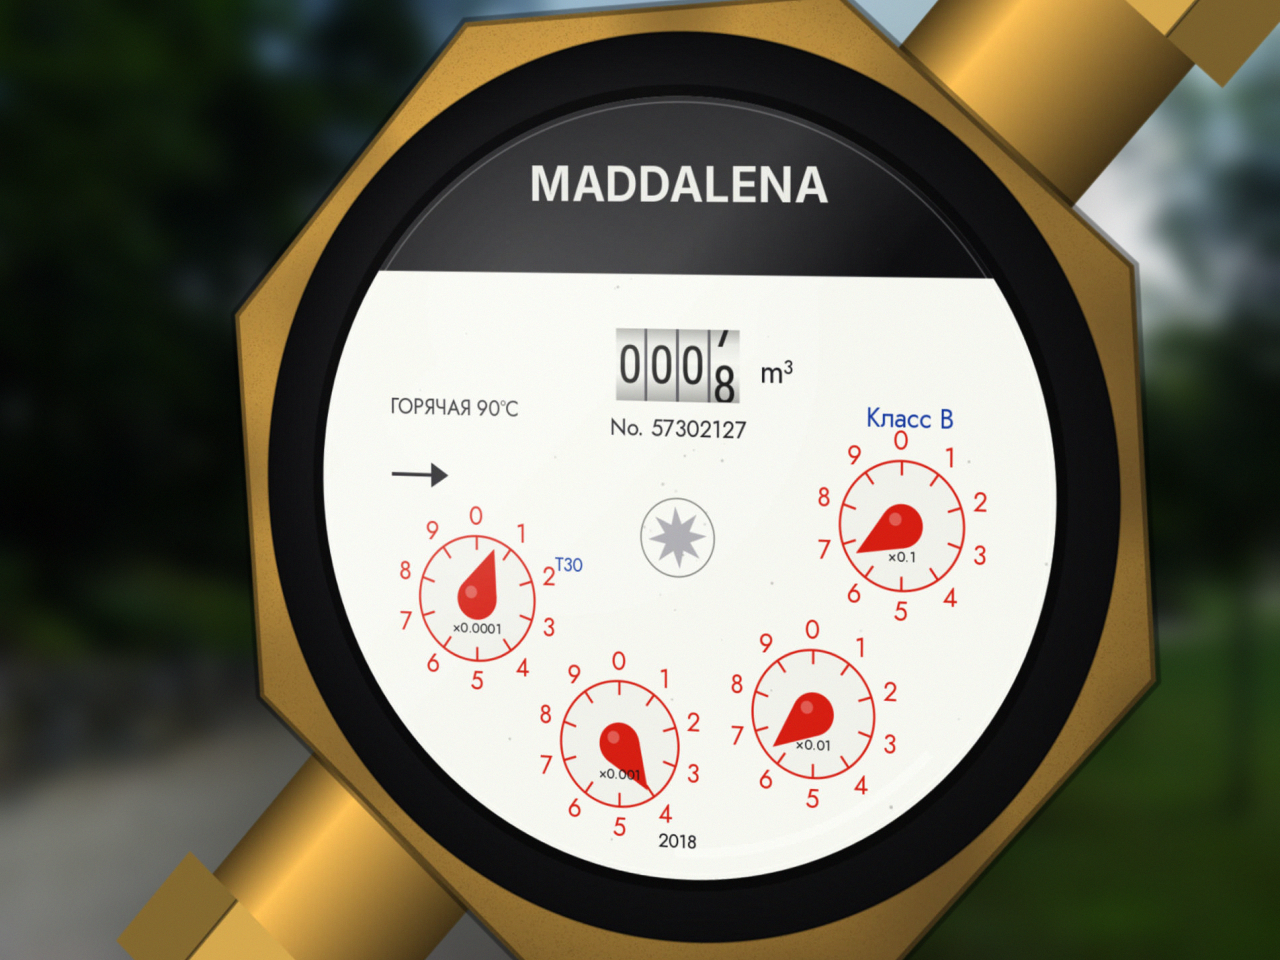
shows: value=7.6640 unit=m³
